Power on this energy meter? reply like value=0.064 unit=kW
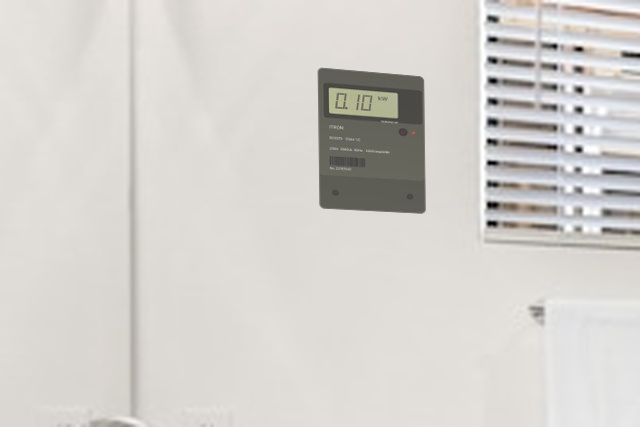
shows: value=0.10 unit=kW
